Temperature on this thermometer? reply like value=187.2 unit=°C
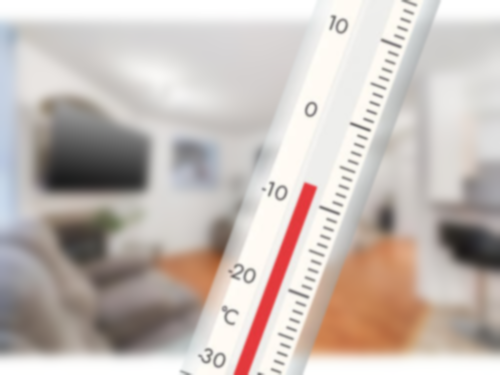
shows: value=-8 unit=°C
